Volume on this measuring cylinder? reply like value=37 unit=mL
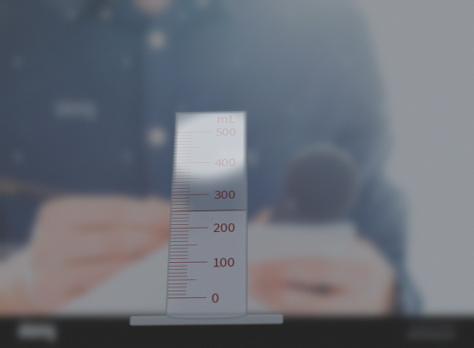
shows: value=250 unit=mL
